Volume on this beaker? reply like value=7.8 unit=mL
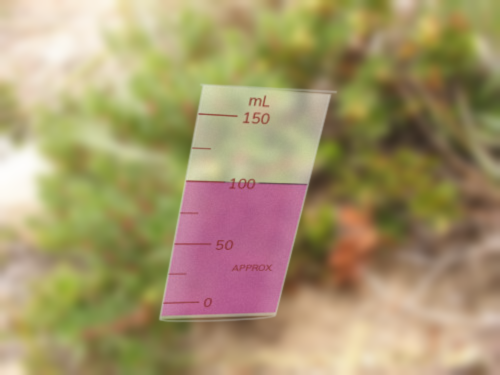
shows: value=100 unit=mL
